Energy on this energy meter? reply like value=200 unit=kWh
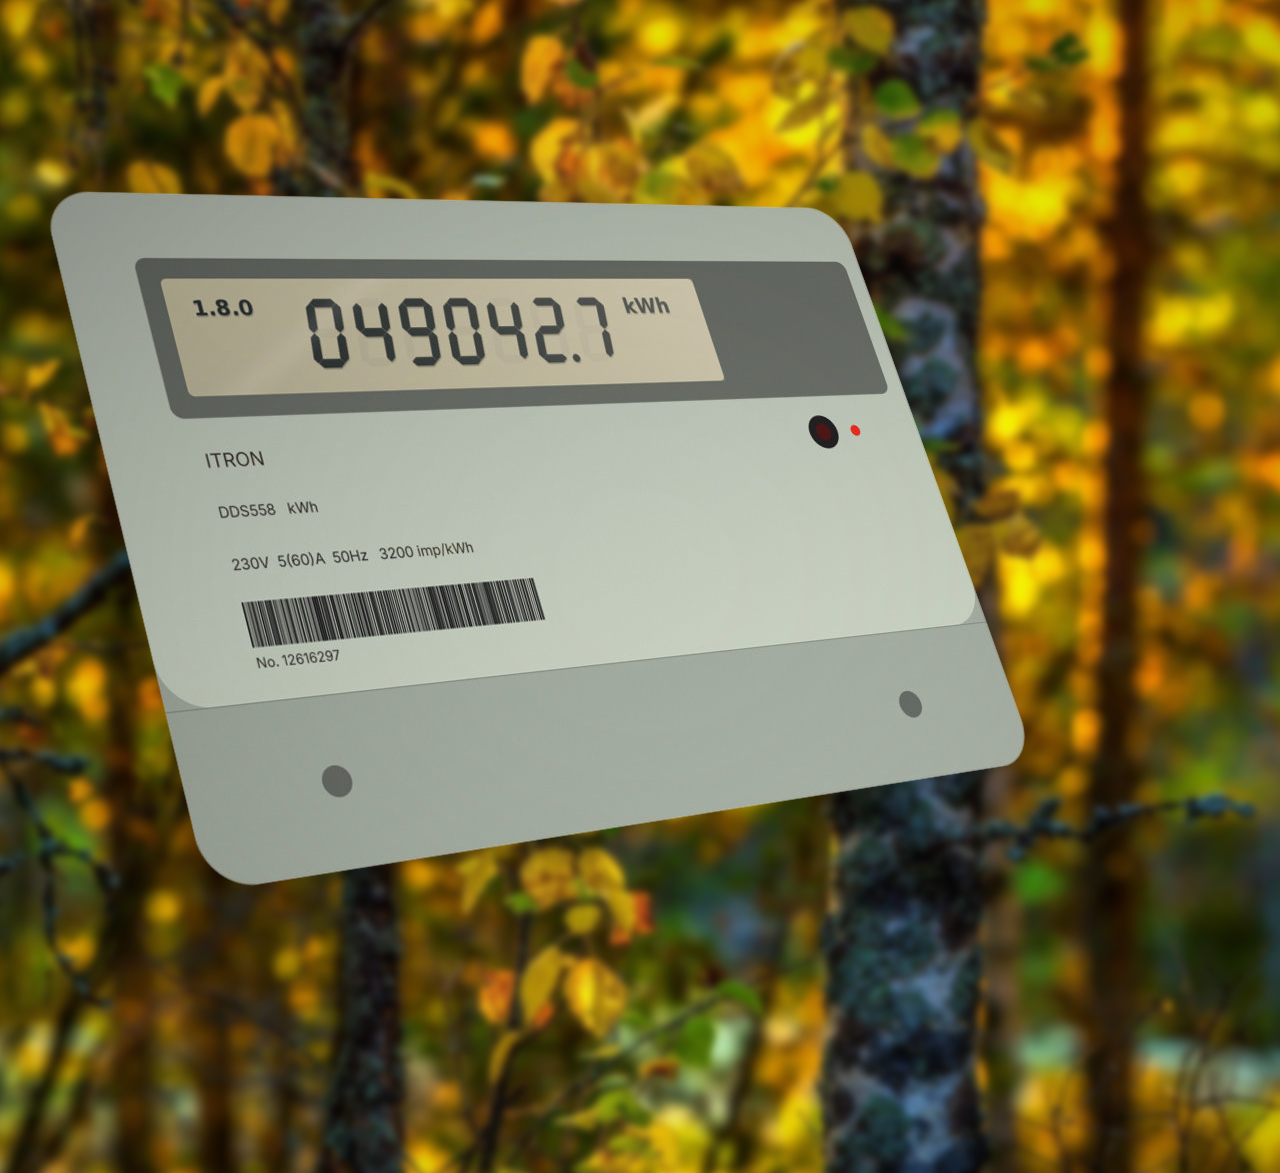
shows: value=49042.7 unit=kWh
